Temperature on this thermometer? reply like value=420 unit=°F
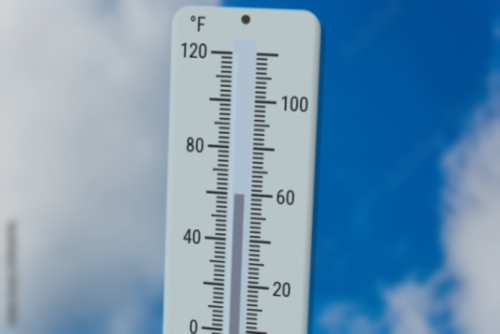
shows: value=60 unit=°F
